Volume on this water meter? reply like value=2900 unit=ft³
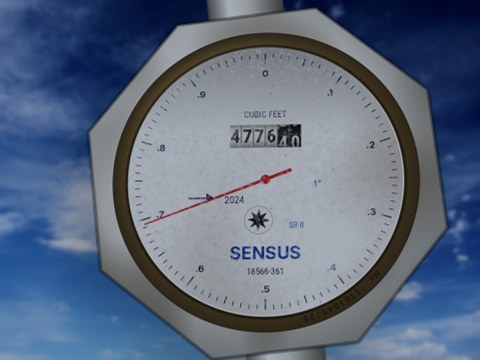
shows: value=477639.69 unit=ft³
